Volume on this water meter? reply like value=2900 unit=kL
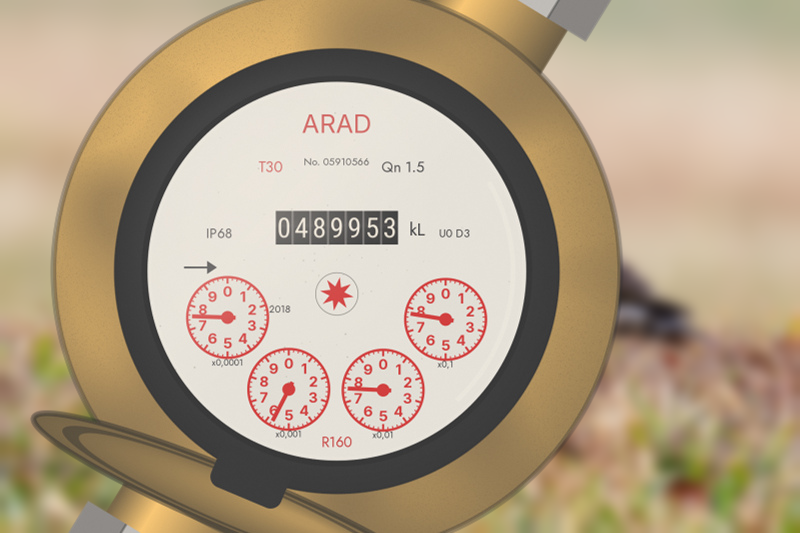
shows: value=489953.7757 unit=kL
